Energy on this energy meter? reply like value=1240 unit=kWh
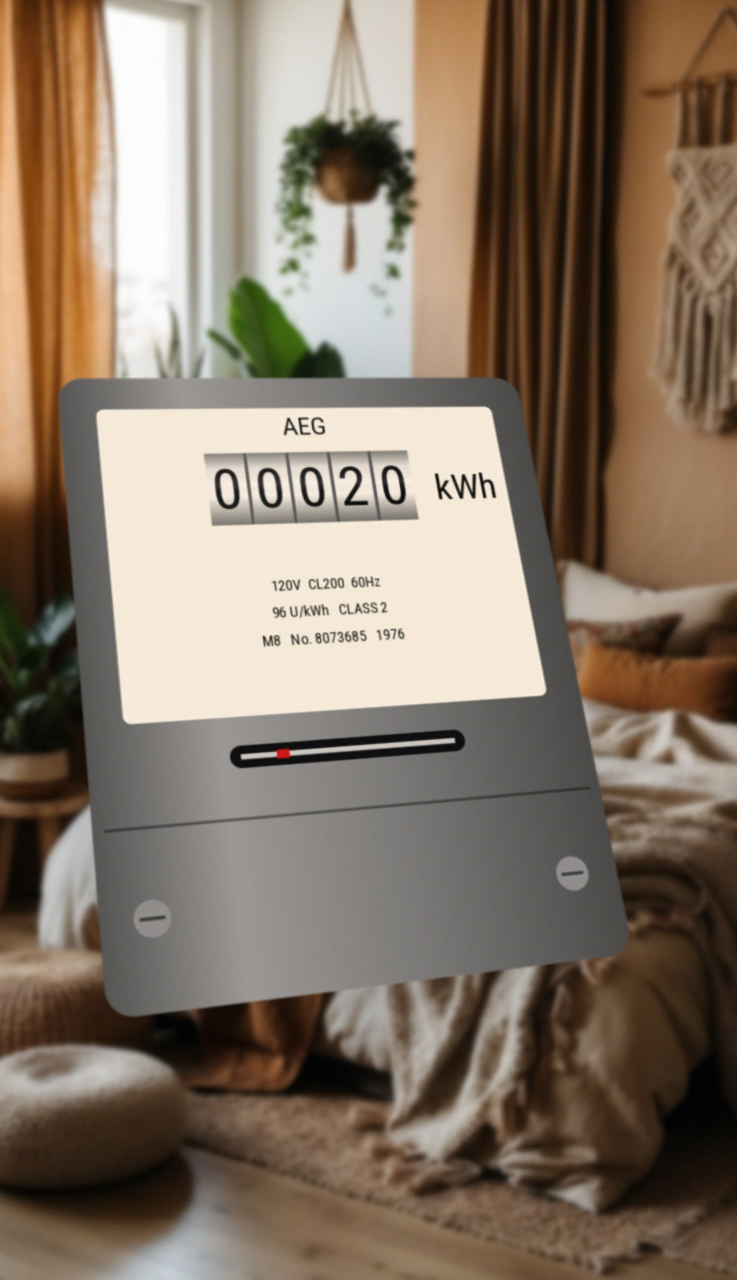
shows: value=20 unit=kWh
